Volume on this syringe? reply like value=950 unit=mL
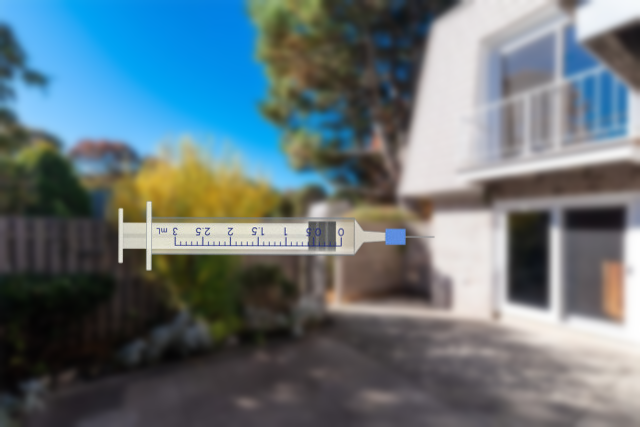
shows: value=0.1 unit=mL
